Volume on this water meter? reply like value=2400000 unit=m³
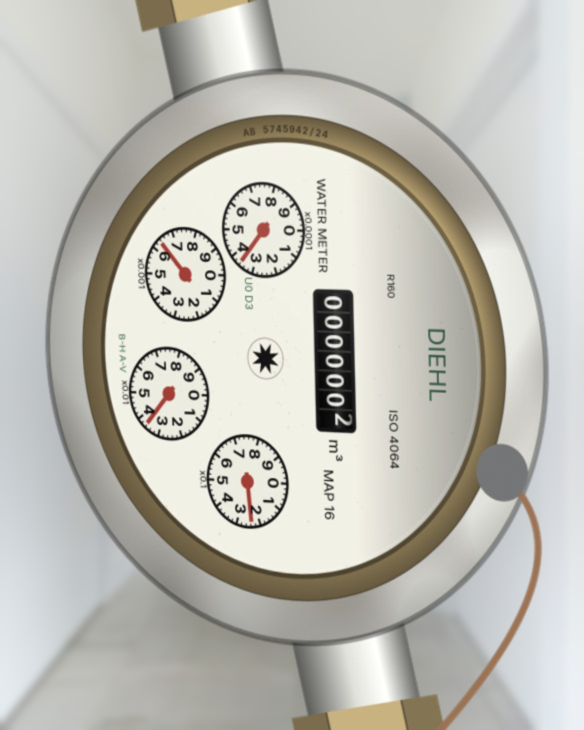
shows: value=2.2363 unit=m³
